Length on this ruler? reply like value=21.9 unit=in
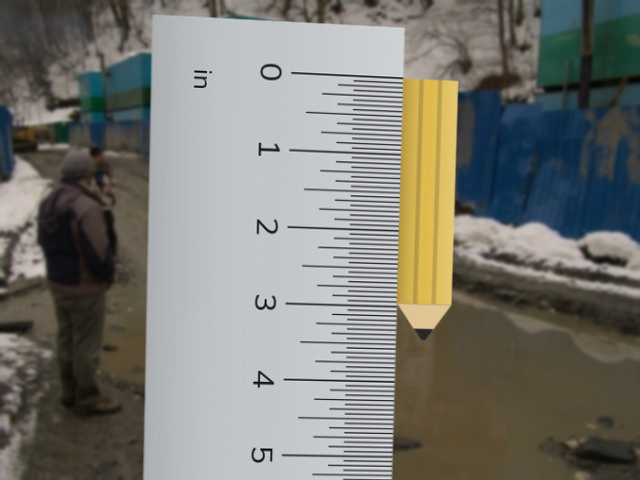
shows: value=3.4375 unit=in
